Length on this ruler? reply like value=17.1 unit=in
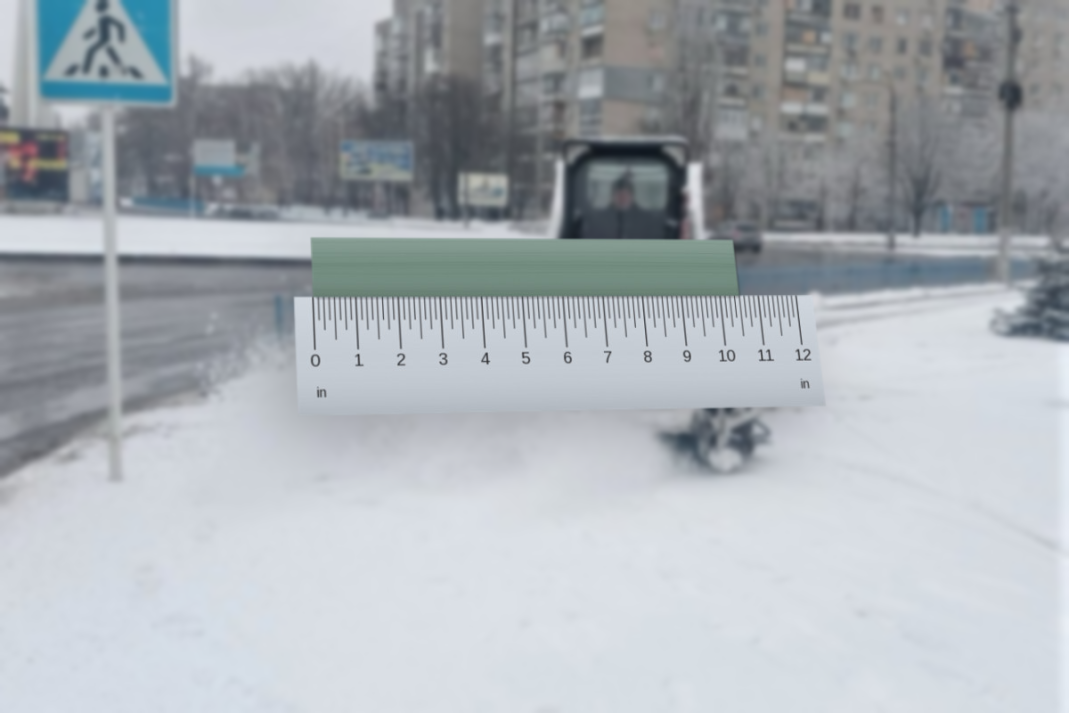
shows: value=10.5 unit=in
